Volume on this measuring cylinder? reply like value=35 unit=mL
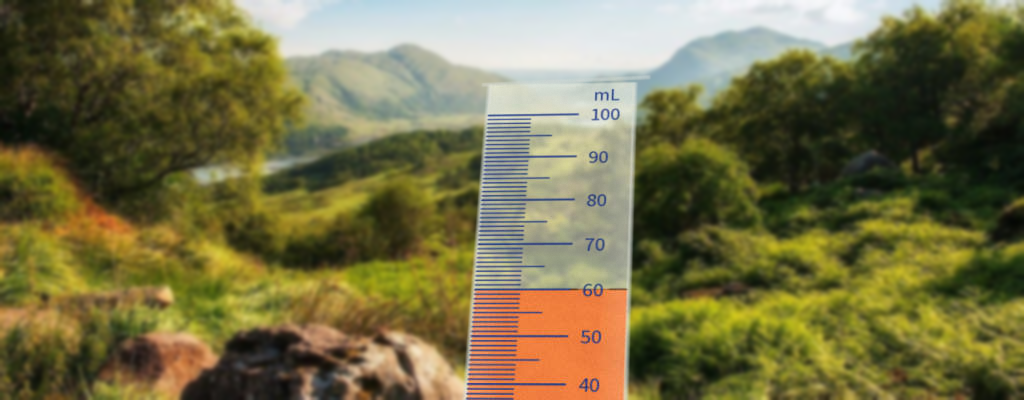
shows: value=60 unit=mL
